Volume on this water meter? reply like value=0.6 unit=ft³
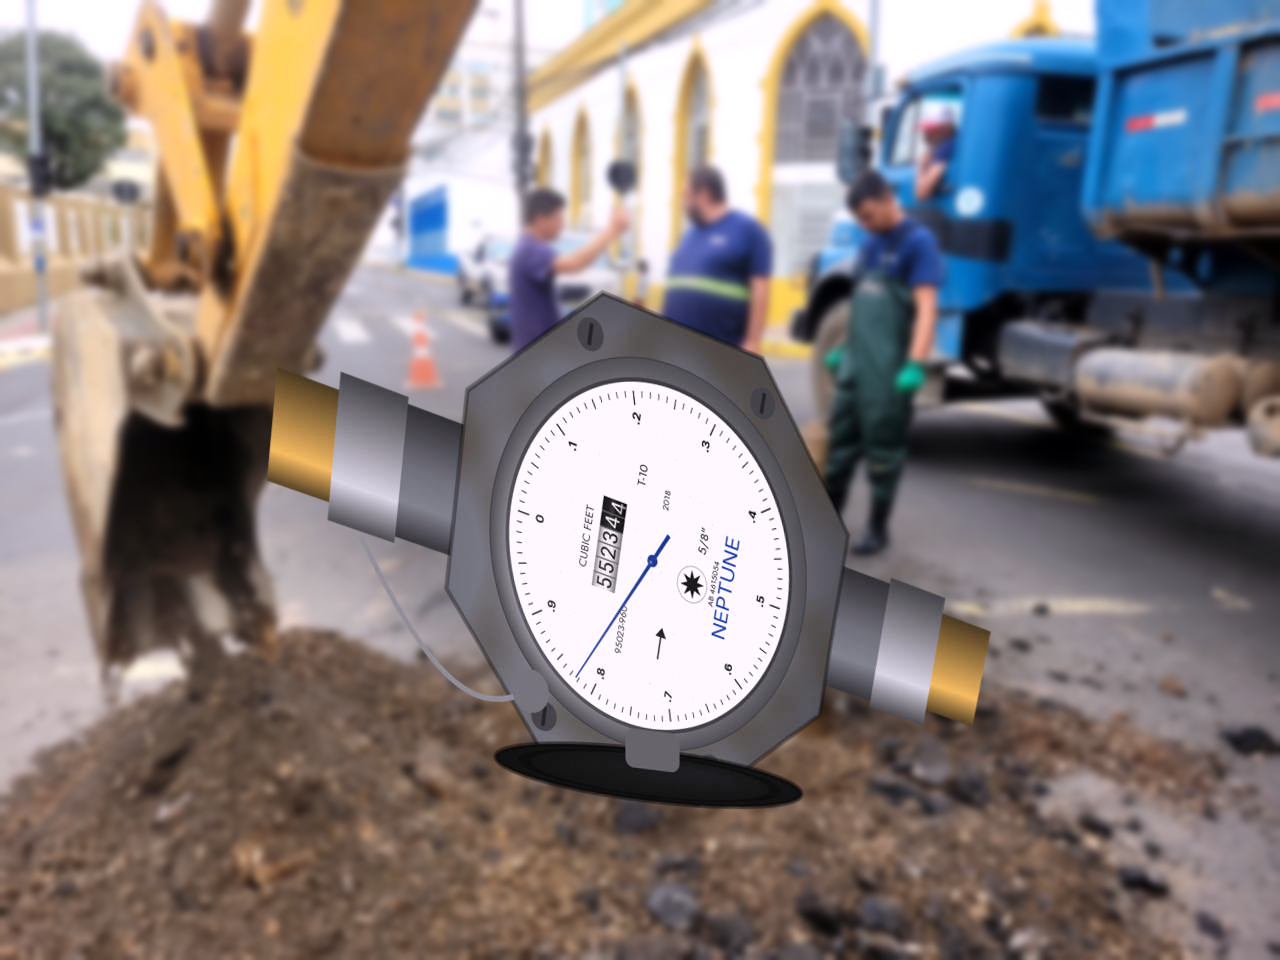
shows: value=552343.82 unit=ft³
